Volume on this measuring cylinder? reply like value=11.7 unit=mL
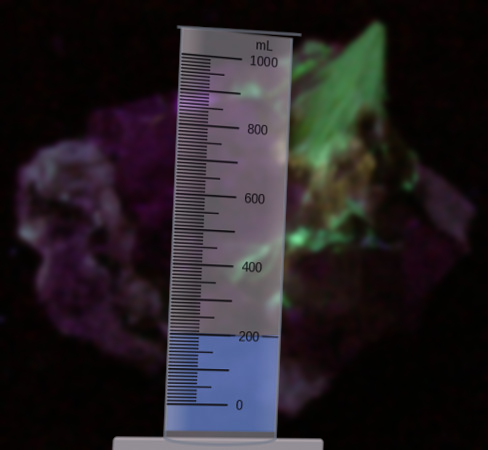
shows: value=200 unit=mL
